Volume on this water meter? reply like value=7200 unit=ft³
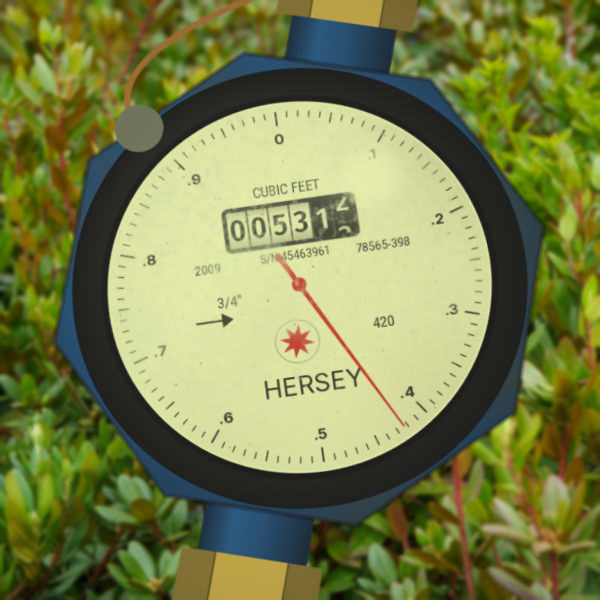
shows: value=5312.42 unit=ft³
